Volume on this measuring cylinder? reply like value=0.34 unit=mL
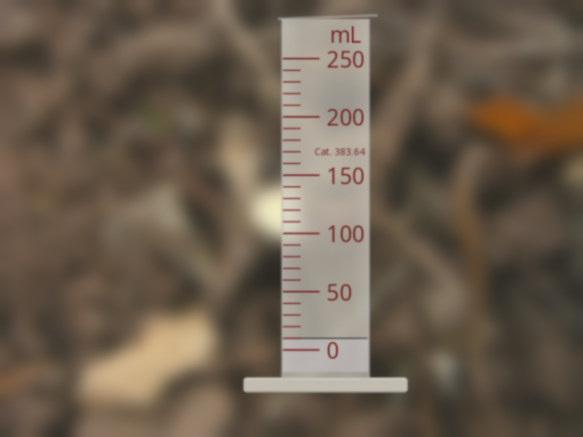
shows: value=10 unit=mL
